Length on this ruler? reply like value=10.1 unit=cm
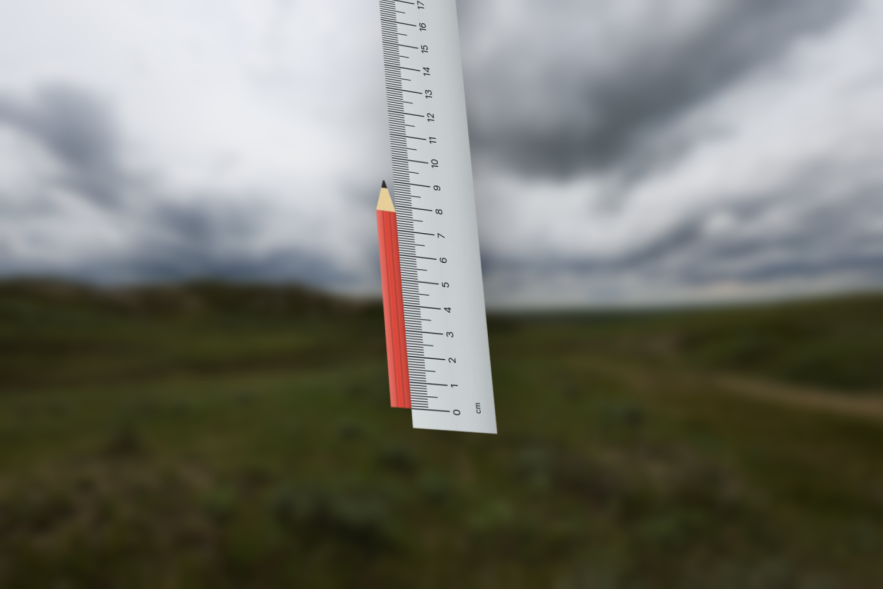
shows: value=9 unit=cm
